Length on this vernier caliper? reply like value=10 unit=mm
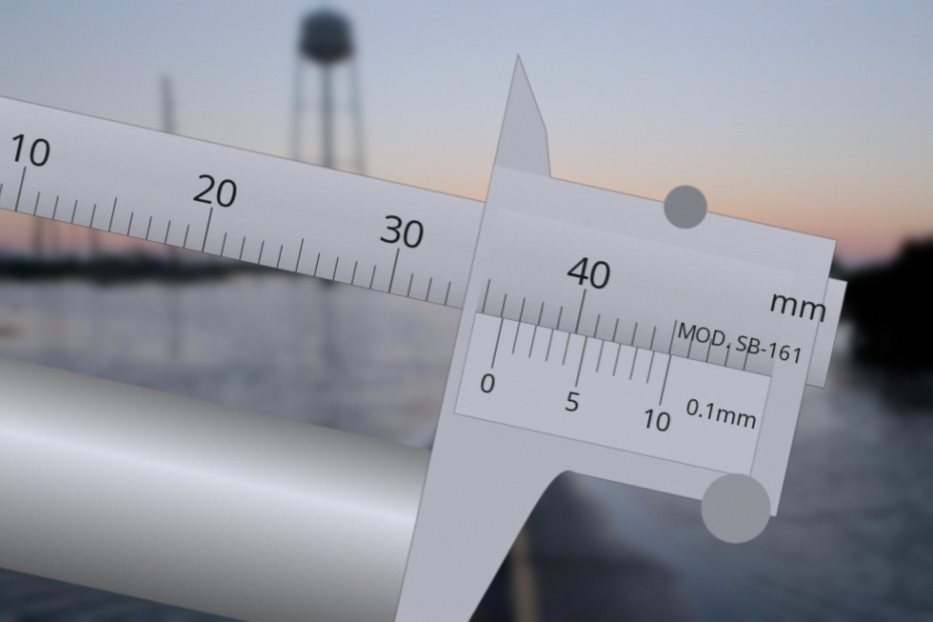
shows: value=36.1 unit=mm
